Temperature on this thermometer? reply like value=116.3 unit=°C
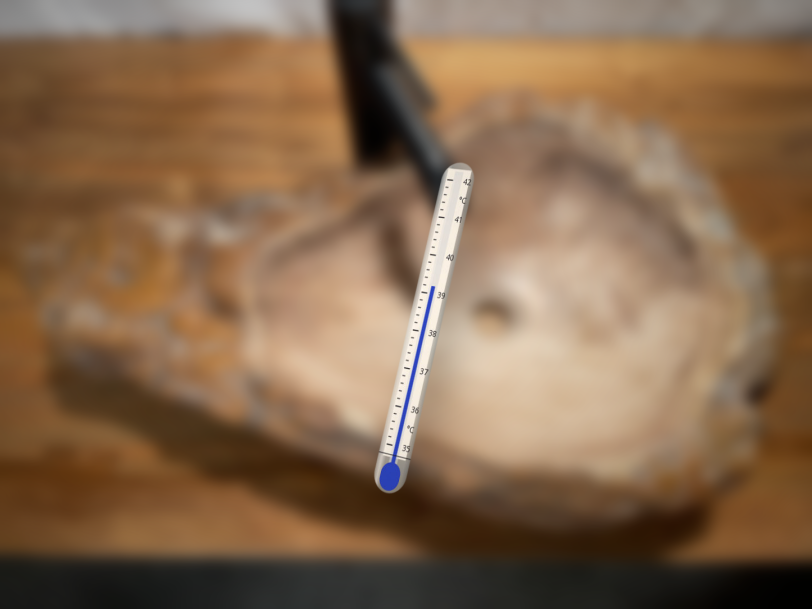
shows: value=39.2 unit=°C
